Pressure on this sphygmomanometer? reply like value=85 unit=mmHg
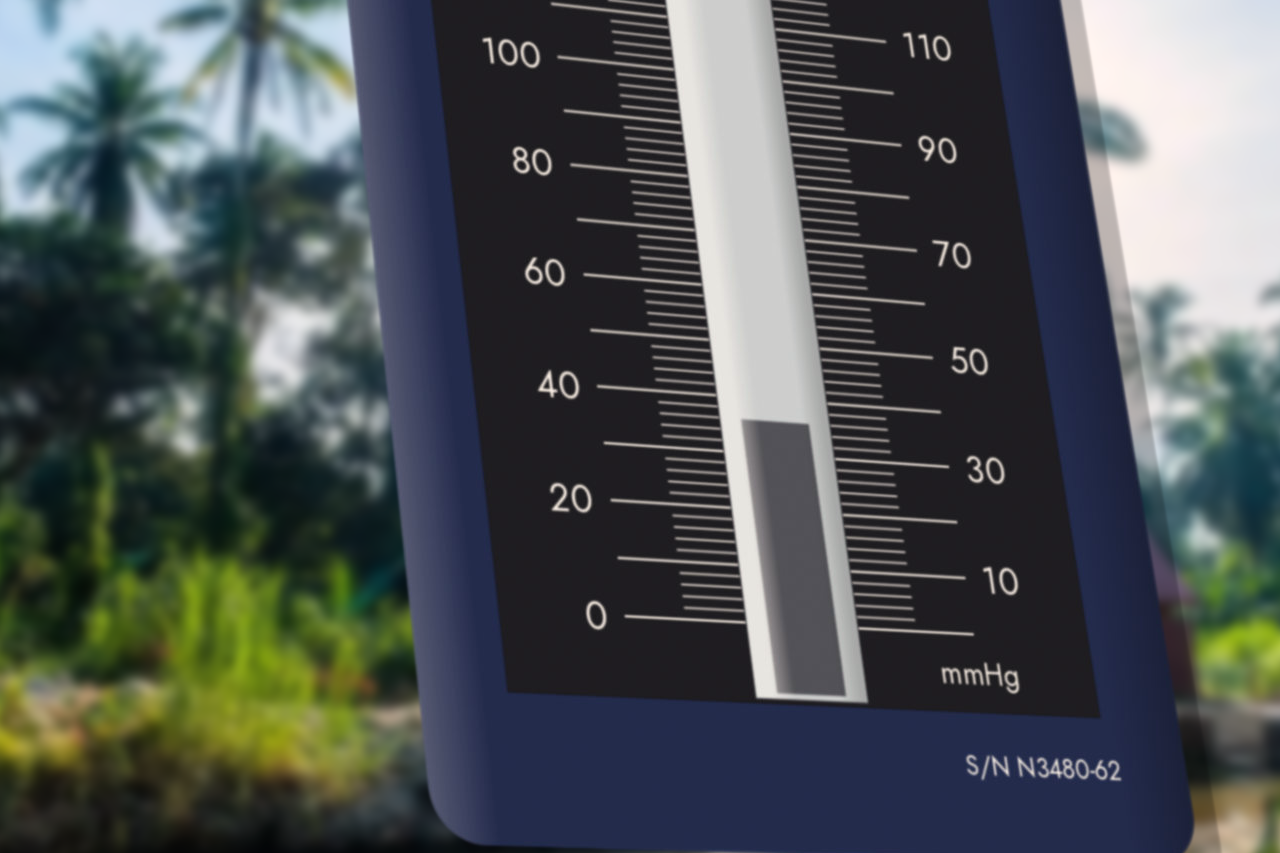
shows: value=36 unit=mmHg
